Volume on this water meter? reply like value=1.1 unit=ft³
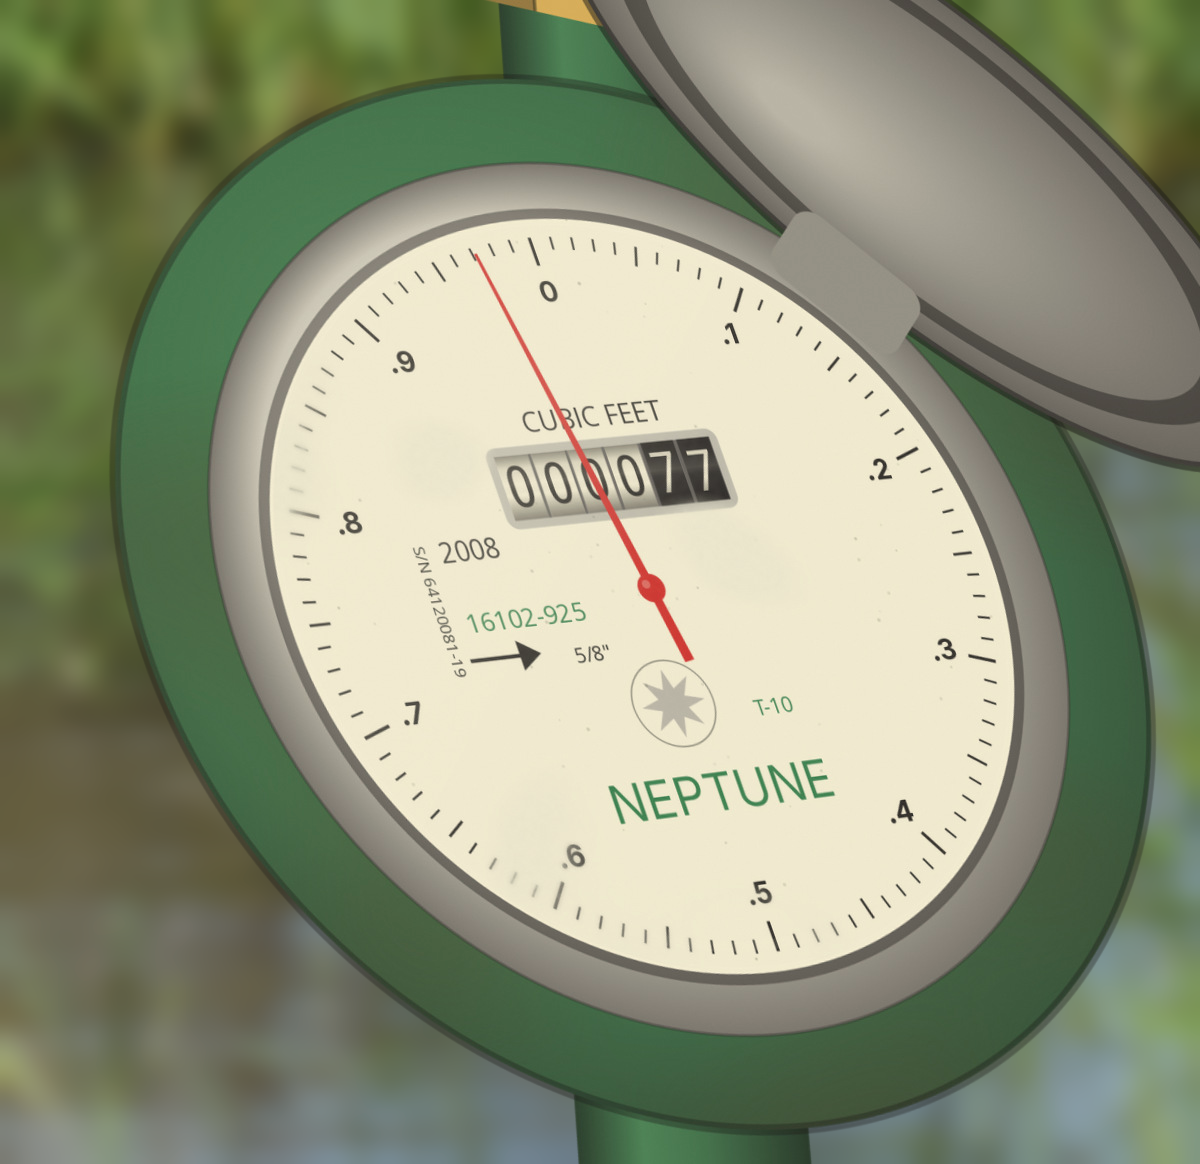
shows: value=76.97 unit=ft³
